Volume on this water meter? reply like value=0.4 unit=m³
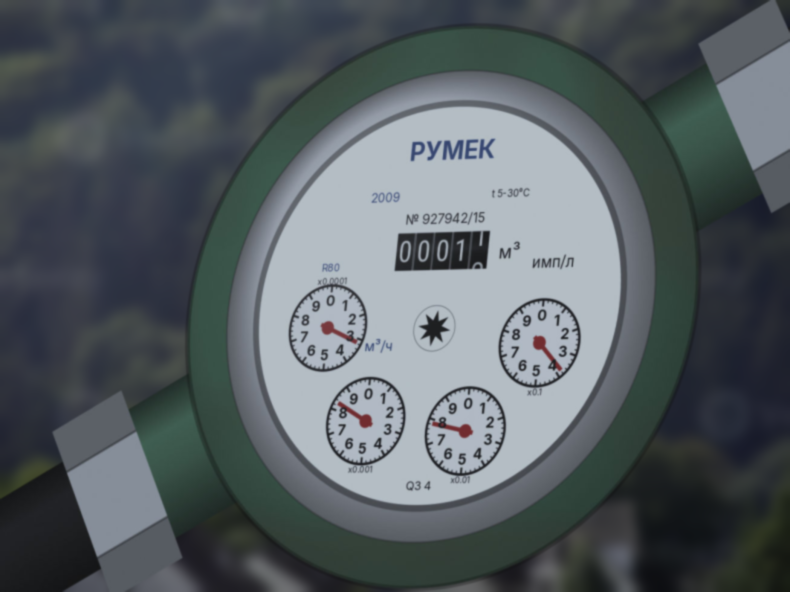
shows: value=11.3783 unit=m³
